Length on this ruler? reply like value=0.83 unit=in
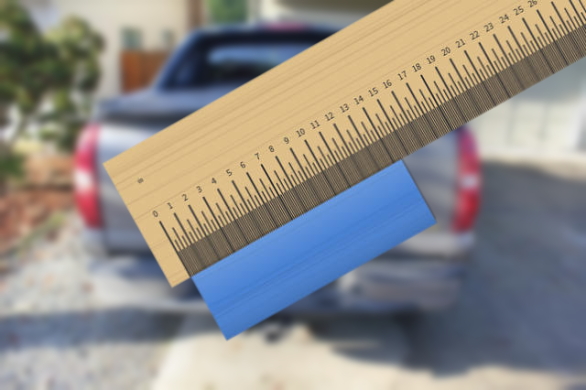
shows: value=14.5 unit=in
